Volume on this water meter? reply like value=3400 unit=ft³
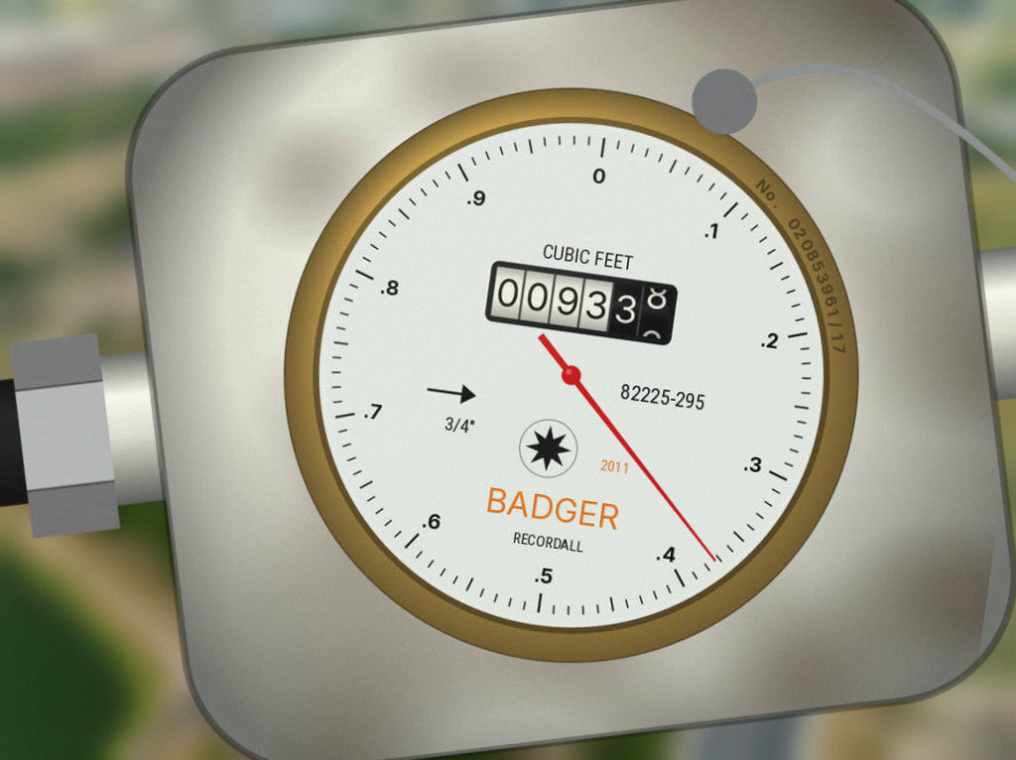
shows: value=9338.37 unit=ft³
